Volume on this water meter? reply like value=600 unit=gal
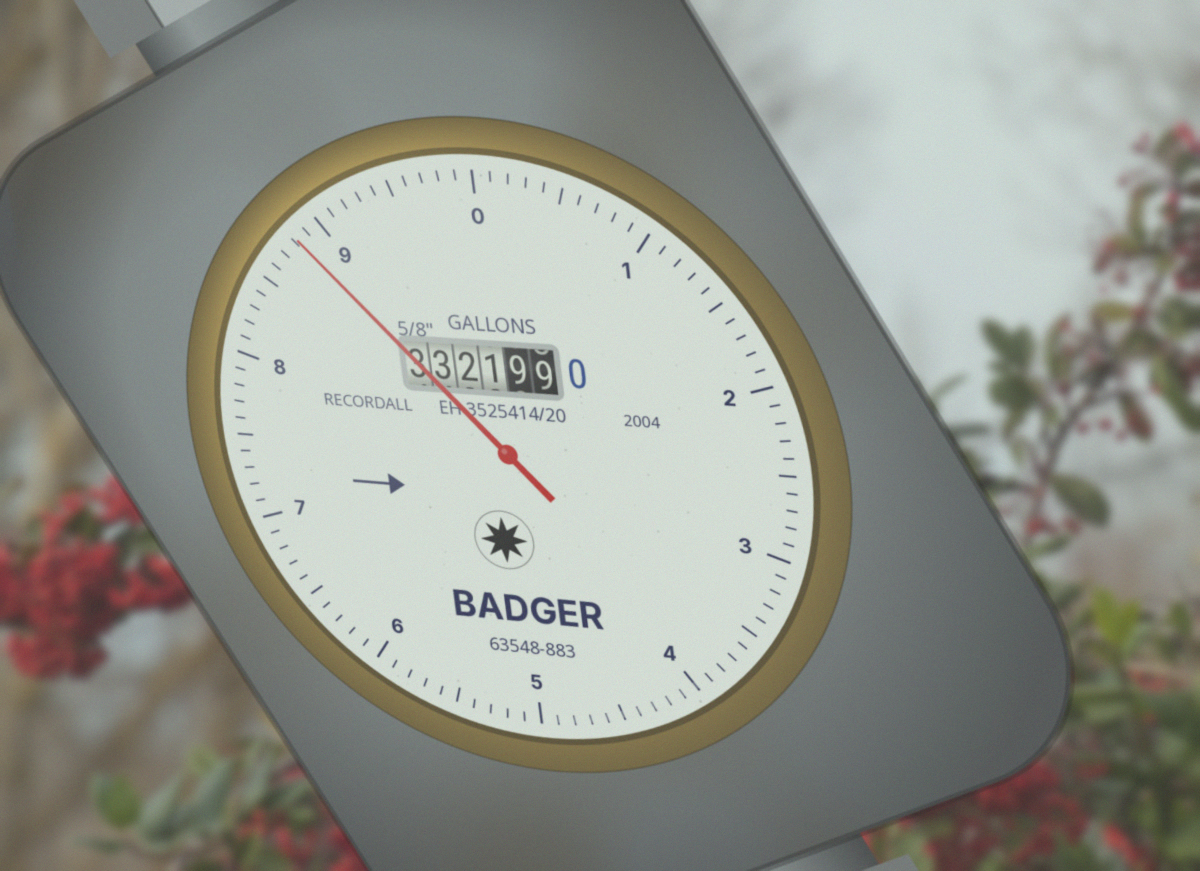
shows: value=3321988.8 unit=gal
